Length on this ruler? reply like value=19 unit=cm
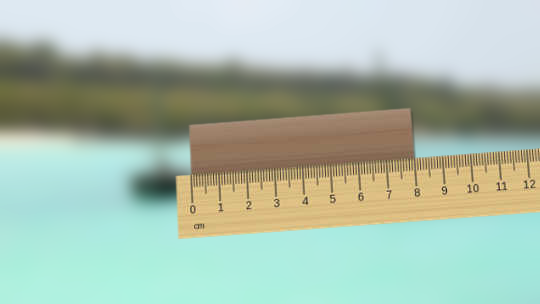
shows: value=8 unit=cm
